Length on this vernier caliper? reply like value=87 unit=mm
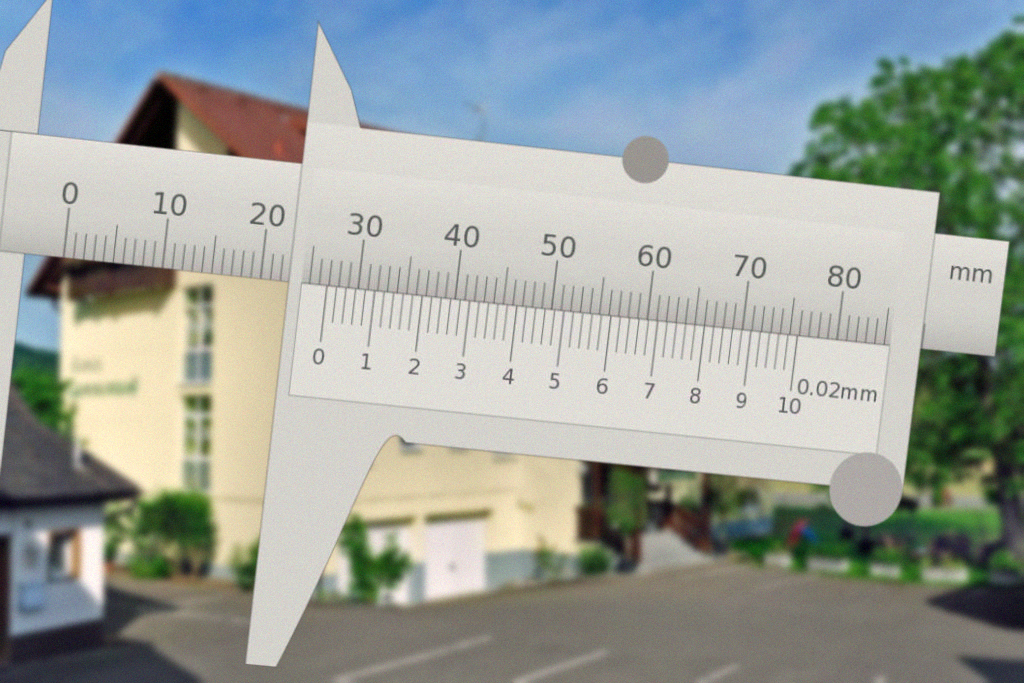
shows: value=26.8 unit=mm
